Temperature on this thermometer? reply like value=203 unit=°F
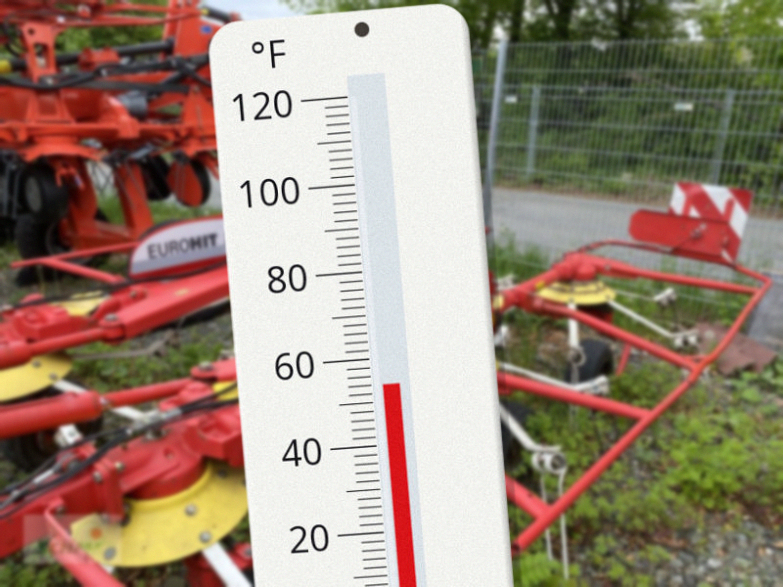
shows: value=54 unit=°F
